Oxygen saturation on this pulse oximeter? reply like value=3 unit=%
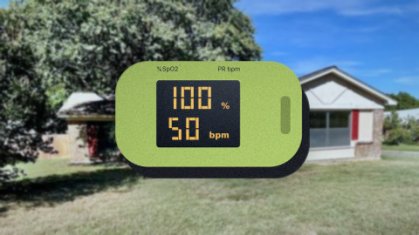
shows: value=100 unit=%
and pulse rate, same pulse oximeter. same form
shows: value=50 unit=bpm
